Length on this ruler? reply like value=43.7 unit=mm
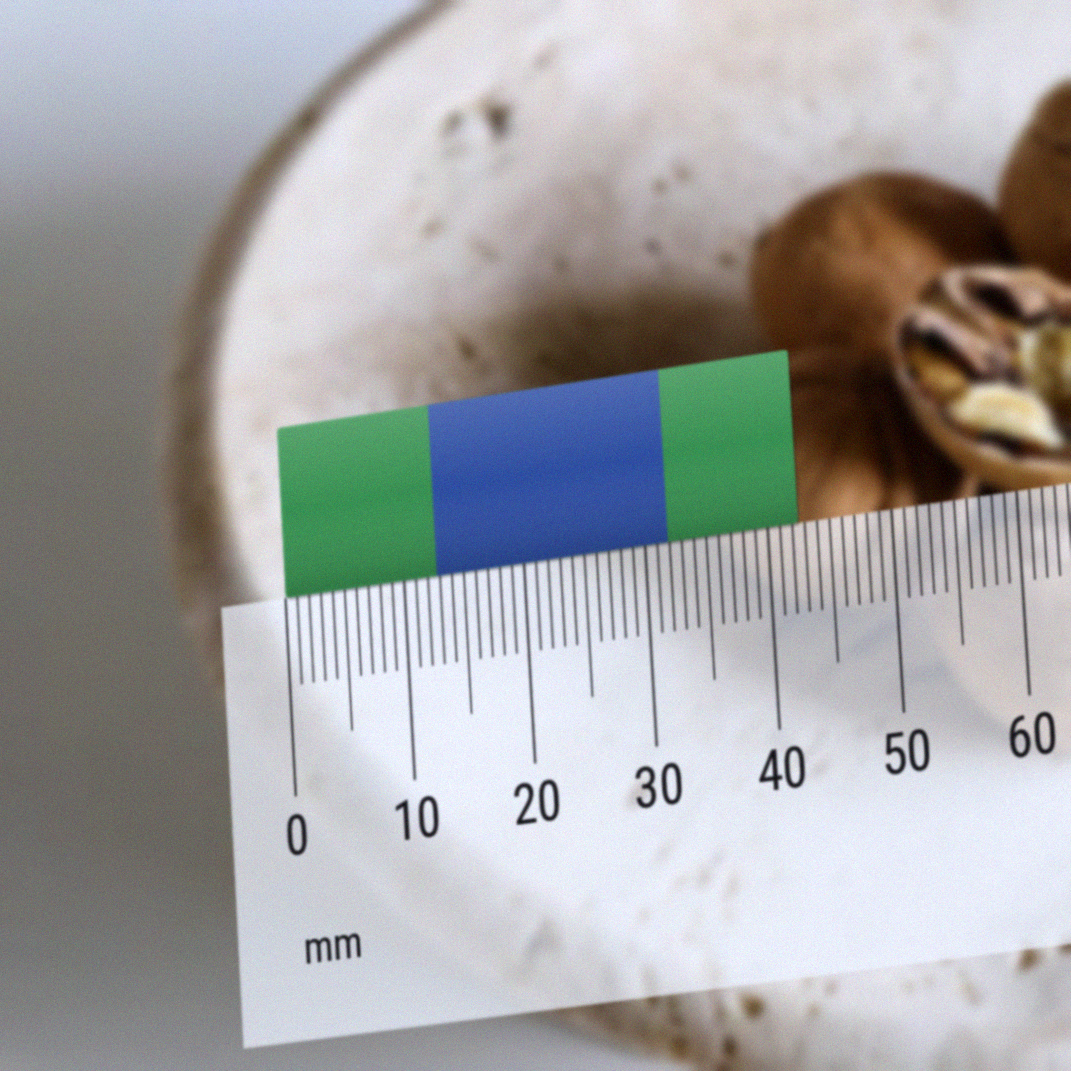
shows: value=42.5 unit=mm
